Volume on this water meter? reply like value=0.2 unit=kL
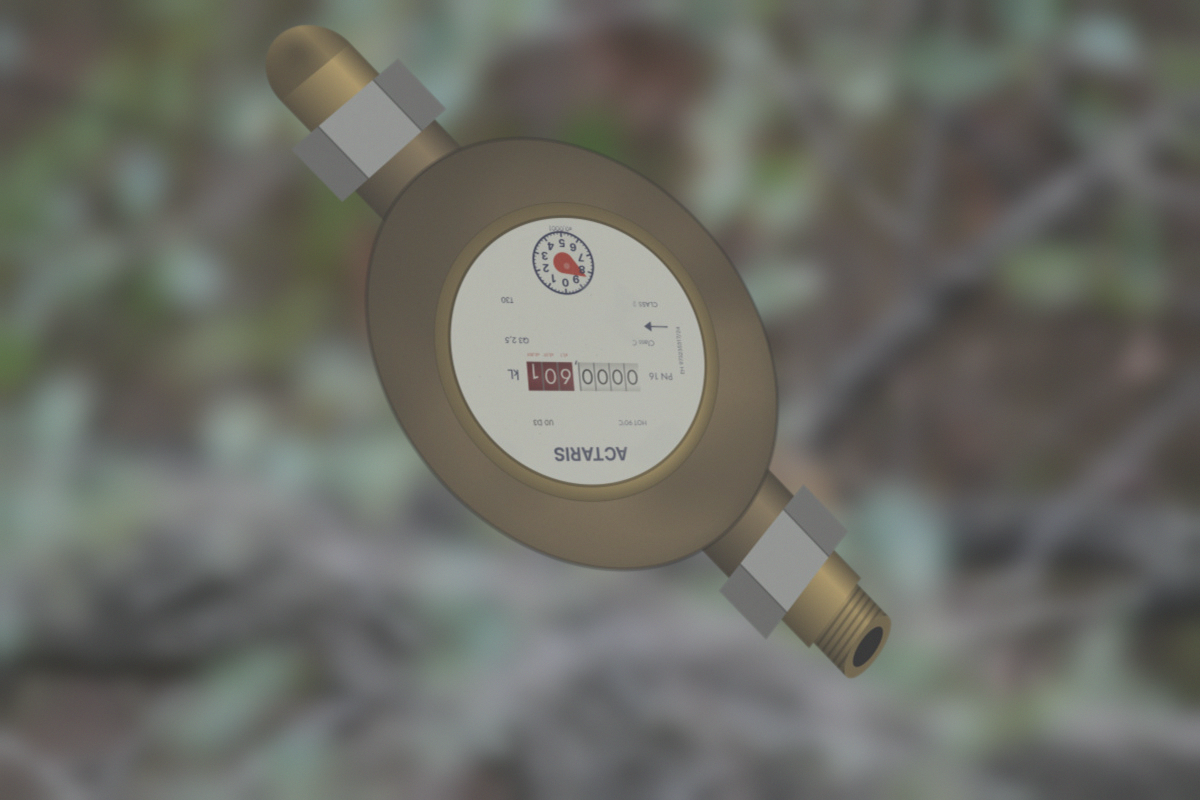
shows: value=0.6008 unit=kL
